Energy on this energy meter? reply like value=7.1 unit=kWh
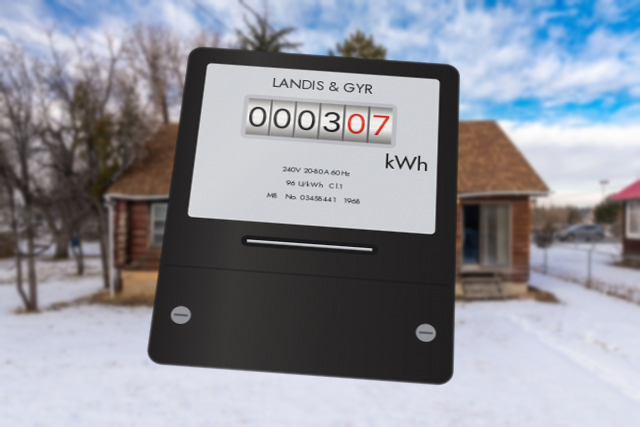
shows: value=3.07 unit=kWh
